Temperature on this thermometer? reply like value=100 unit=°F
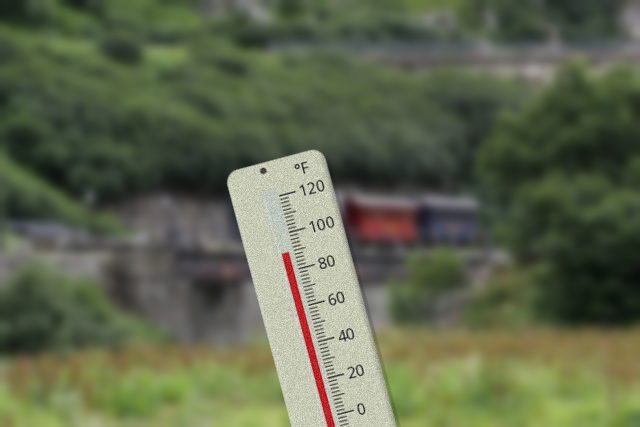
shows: value=90 unit=°F
